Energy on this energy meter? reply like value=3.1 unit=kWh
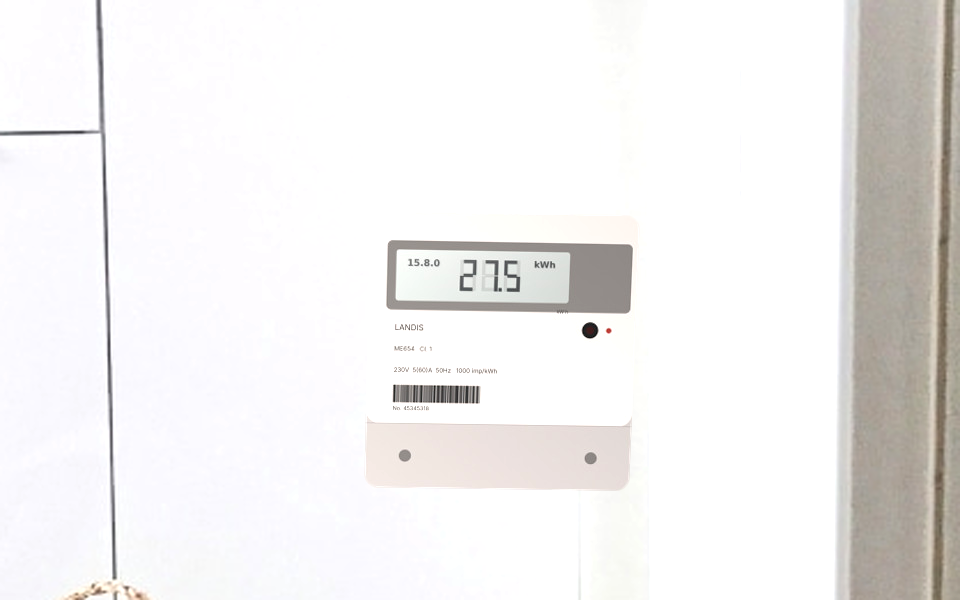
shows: value=27.5 unit=kWh
